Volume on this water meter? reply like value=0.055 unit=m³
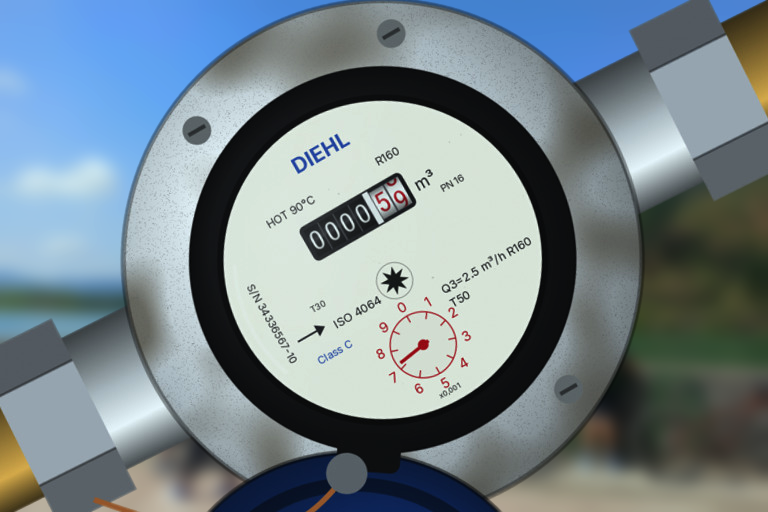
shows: value=0.587 unit=m³
